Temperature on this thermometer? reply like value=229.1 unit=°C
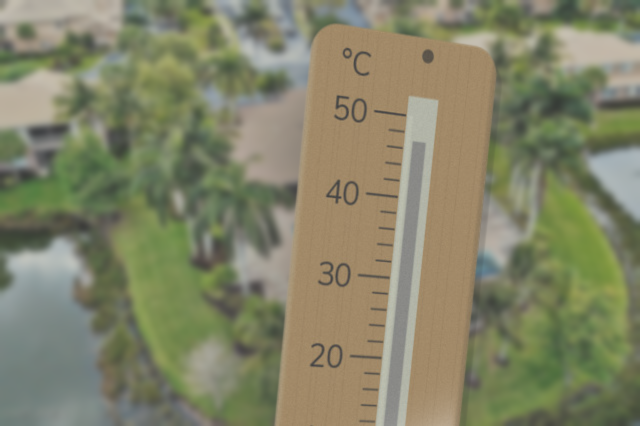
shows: value=47 unit=°C
